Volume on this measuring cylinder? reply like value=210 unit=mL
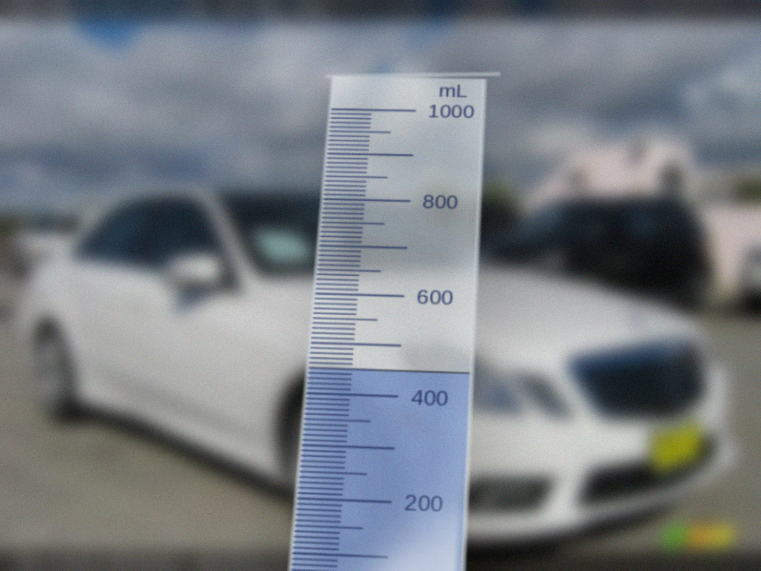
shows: value=450 unit=mL
